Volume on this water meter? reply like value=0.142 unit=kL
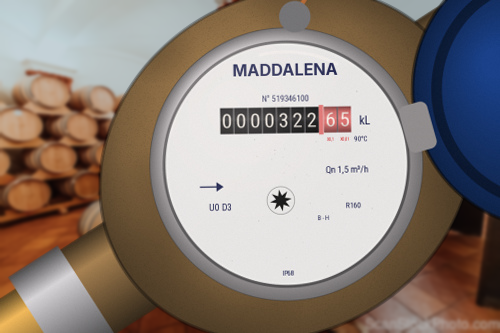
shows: value=322.65 unit=kL
